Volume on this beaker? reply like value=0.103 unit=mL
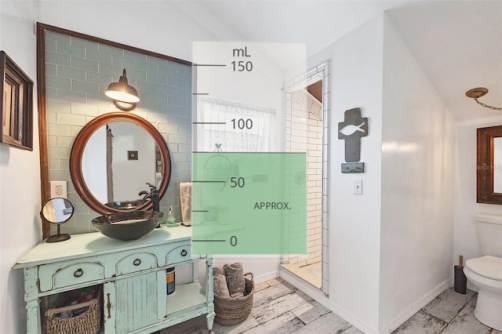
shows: value=75 unit=mL
